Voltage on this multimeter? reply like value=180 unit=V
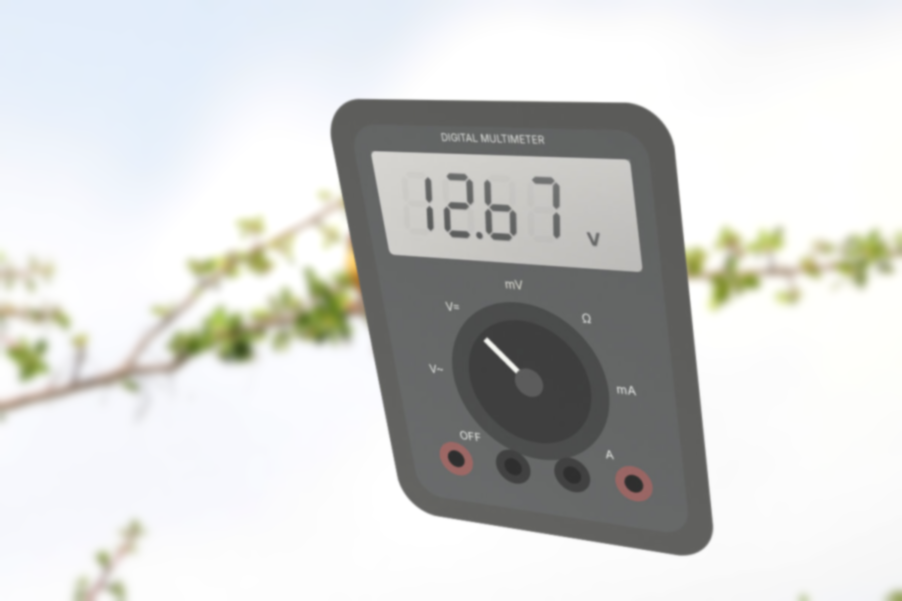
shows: value=12.67 unit=V
